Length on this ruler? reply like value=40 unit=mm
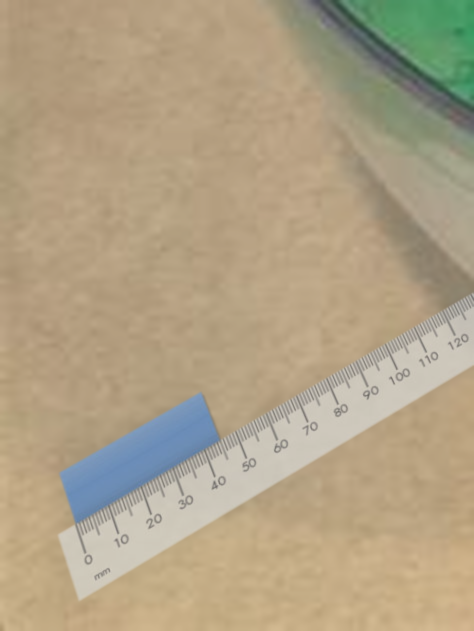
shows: value=45 unit=mm
